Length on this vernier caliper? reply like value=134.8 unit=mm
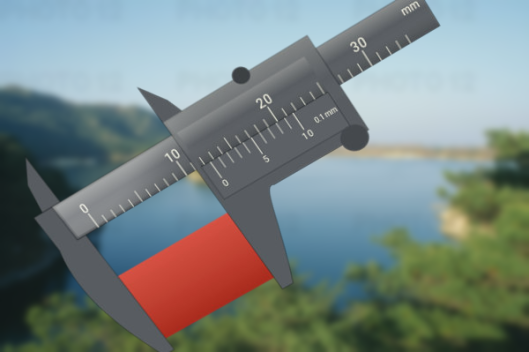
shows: value=12.6 unit=mm
